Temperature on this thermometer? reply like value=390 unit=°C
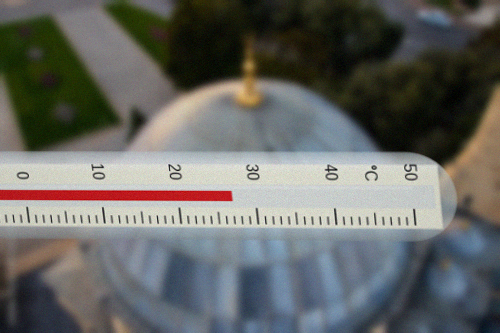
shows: value=27 unit=°C
